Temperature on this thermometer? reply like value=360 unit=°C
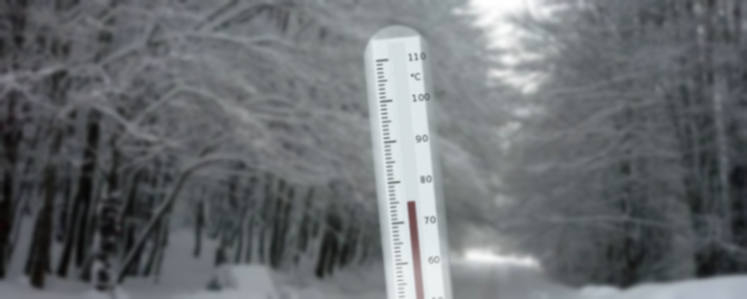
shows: value=75 unit=°C
